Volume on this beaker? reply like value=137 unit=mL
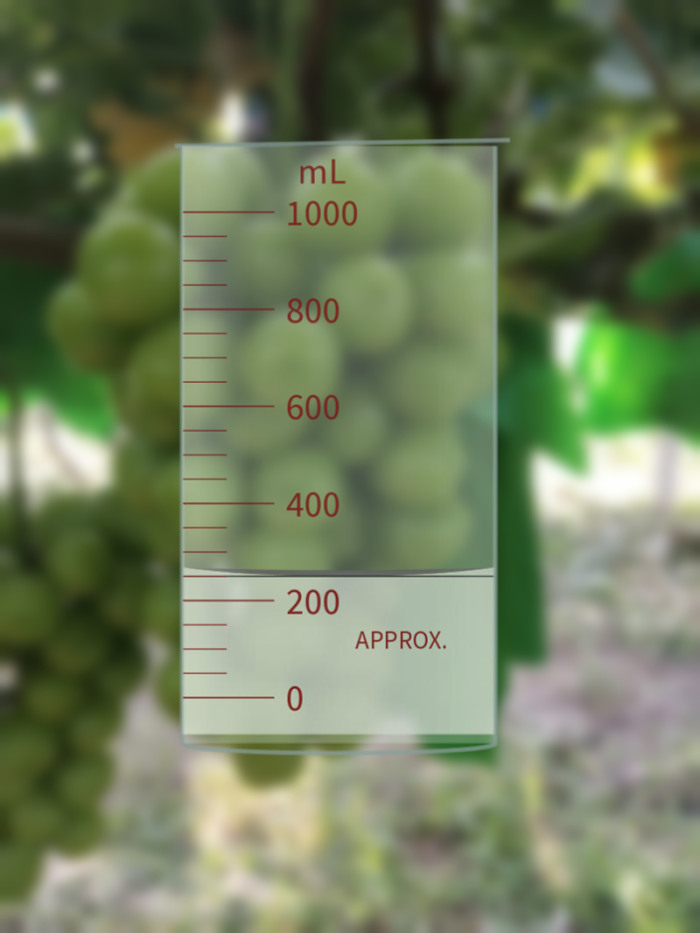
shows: value=250 unit=mL
